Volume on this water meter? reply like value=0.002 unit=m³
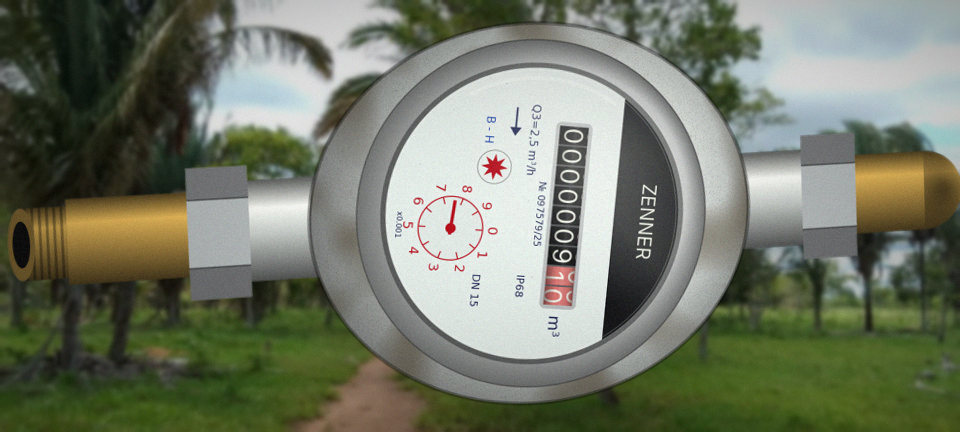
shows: value=9.097 unit=m³
